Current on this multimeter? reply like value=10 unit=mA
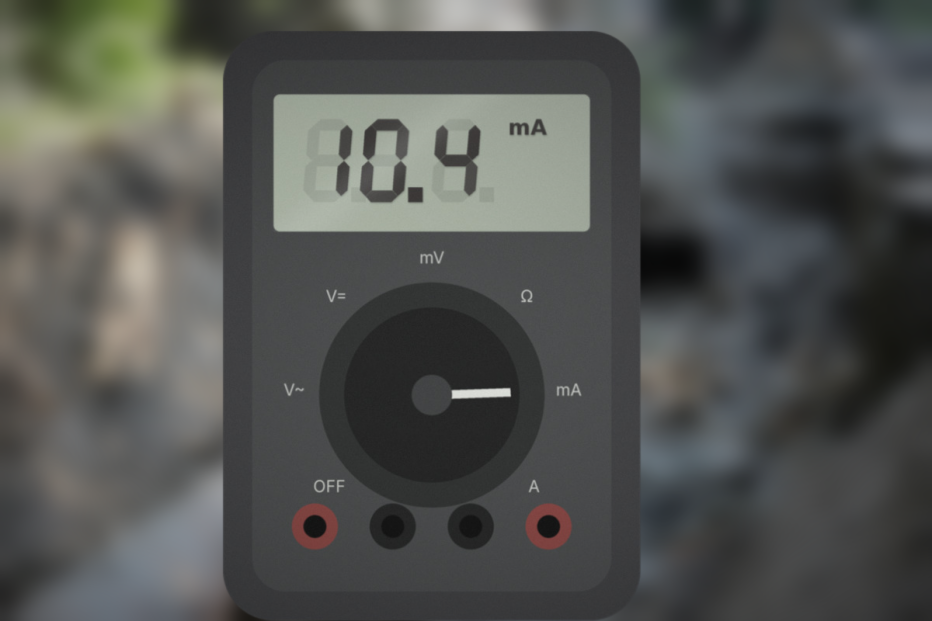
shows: value=10.4 unit=mA
